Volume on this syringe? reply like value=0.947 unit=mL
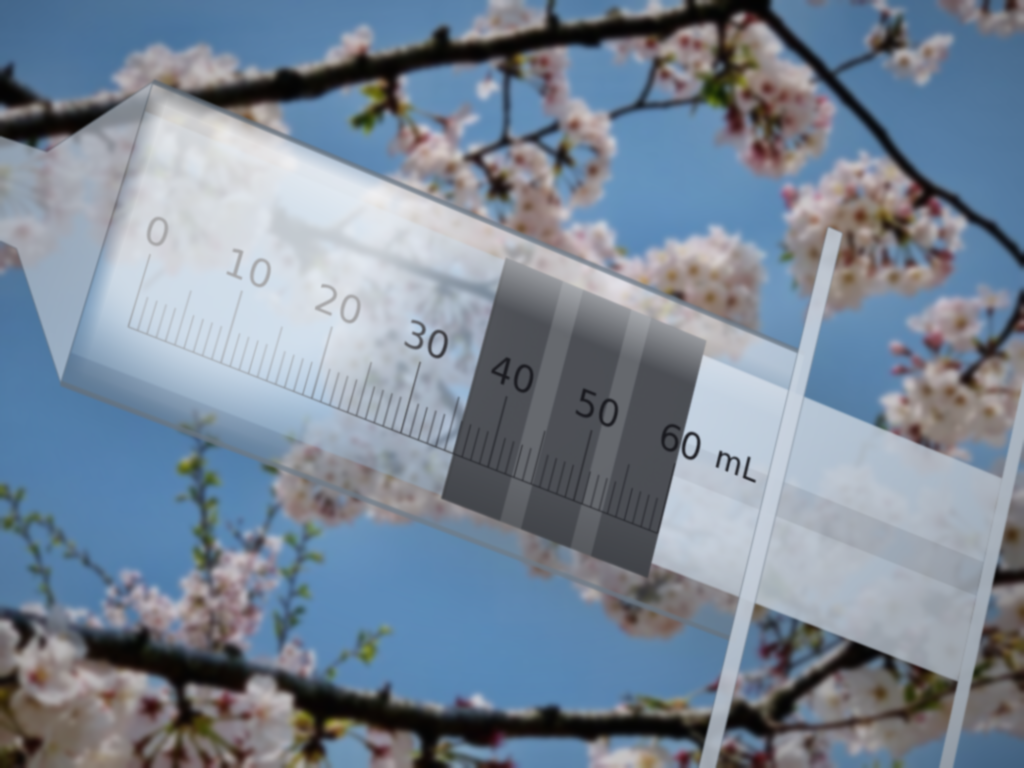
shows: value=36 unit=mL
